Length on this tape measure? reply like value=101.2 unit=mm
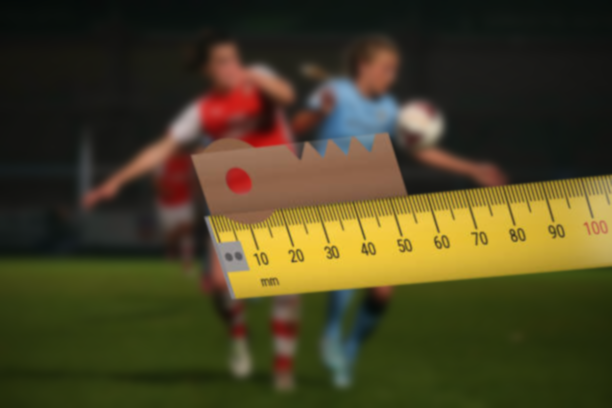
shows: value=55 unit=mm
